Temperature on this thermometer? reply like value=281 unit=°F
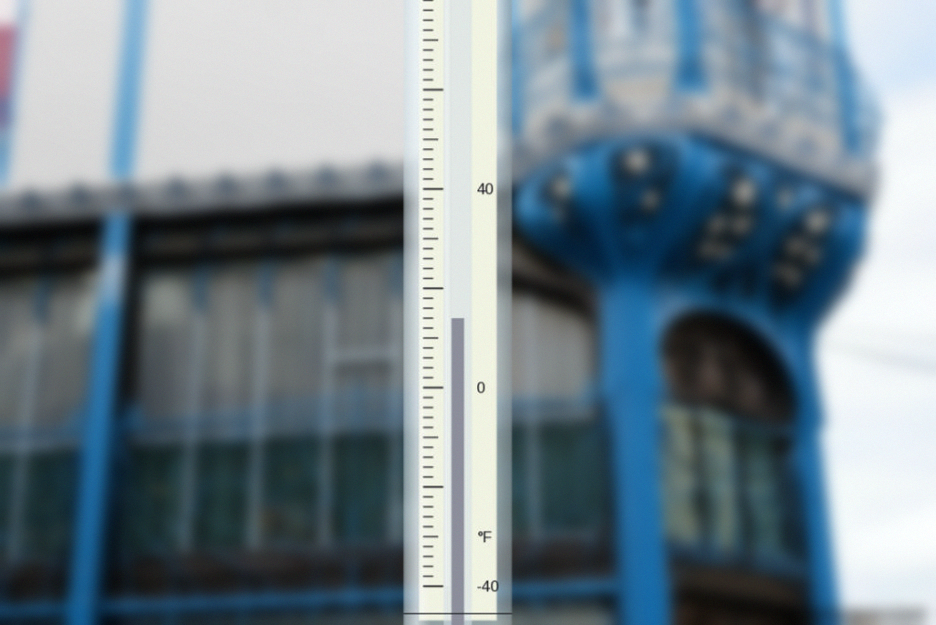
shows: value=14 unit=°F
